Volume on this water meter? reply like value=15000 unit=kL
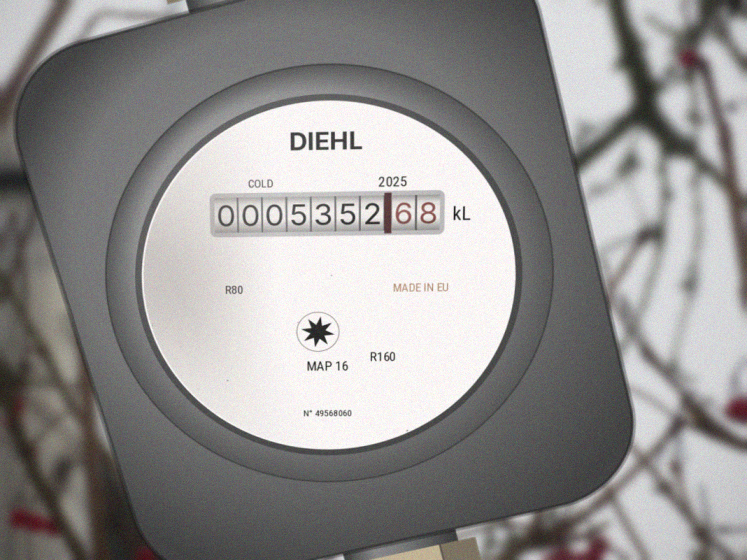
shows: value=5352.68 unit=kL
